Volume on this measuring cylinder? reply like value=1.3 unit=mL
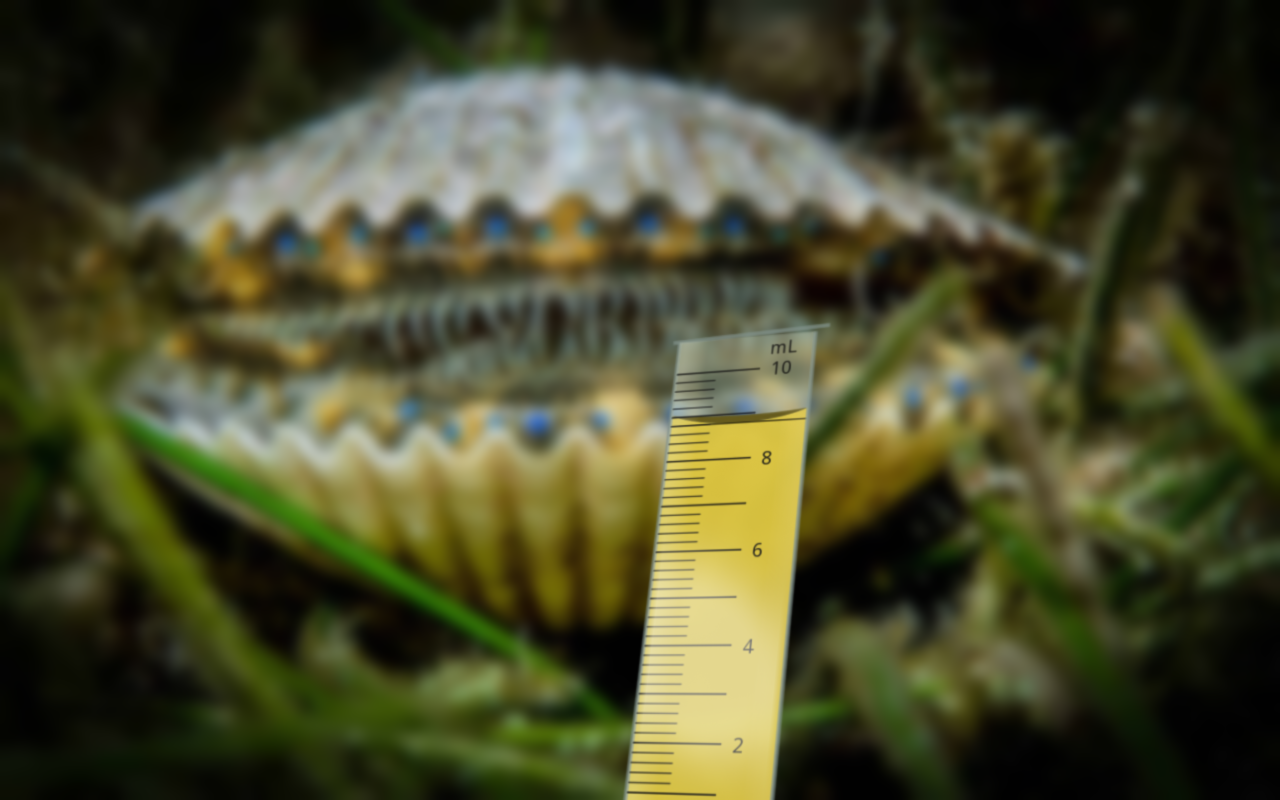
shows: value=8.8 unit=mL
